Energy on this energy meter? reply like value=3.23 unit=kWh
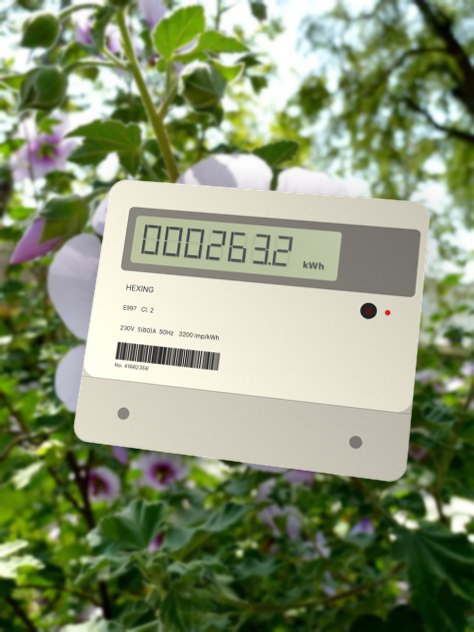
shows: value=263.2 unit=kWh
